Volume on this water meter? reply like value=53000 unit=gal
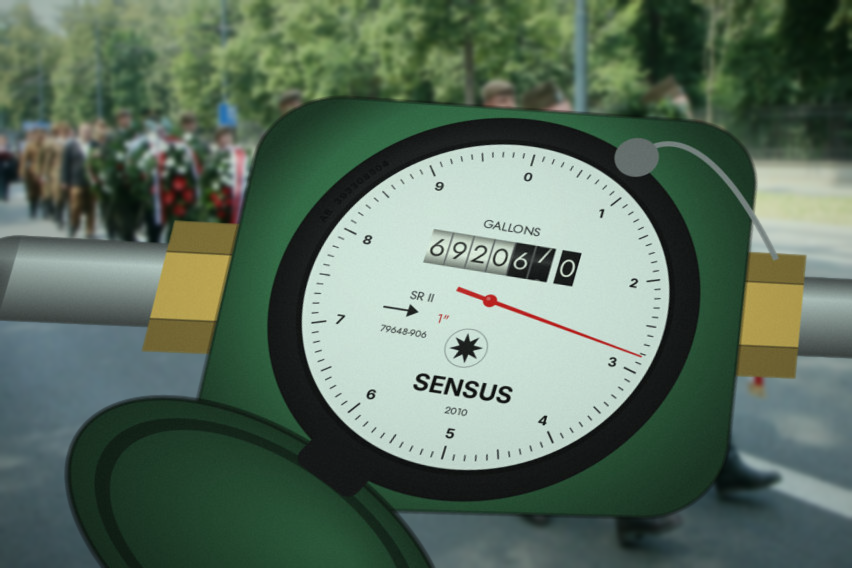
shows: value=6920672.8 unit=gal
